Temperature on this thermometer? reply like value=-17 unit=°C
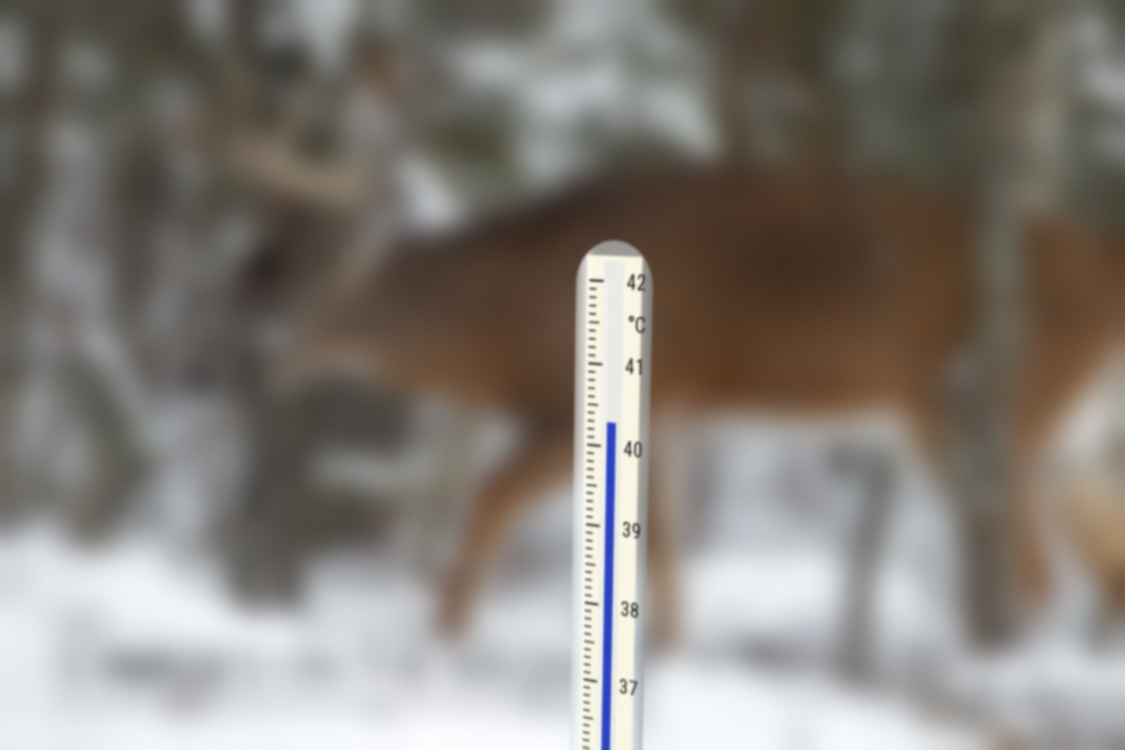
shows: value=40.3 unit=°C
